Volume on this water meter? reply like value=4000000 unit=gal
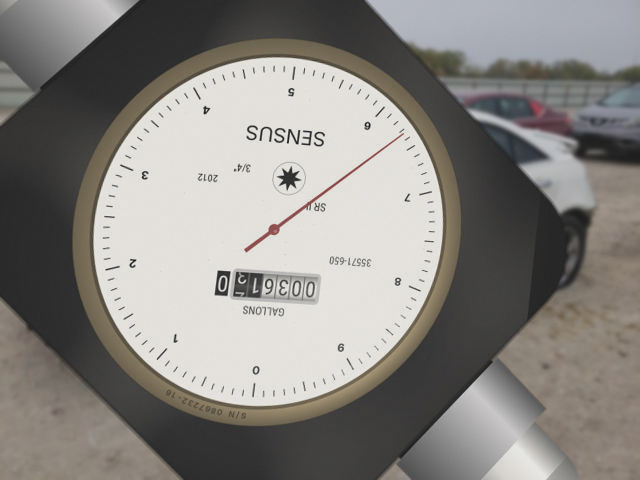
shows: value=36126.3 unit=gal
